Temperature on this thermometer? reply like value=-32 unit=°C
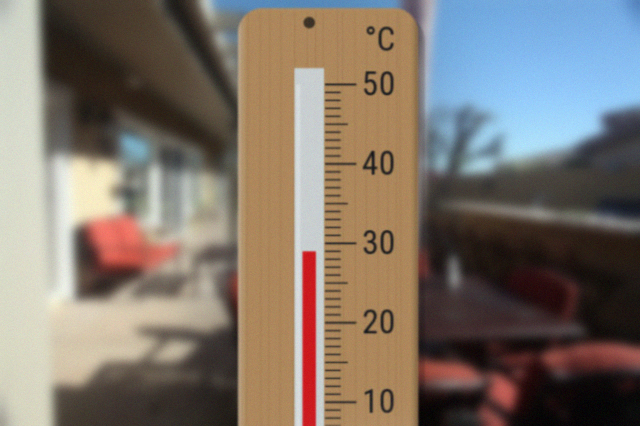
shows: value=29 unit=°C
